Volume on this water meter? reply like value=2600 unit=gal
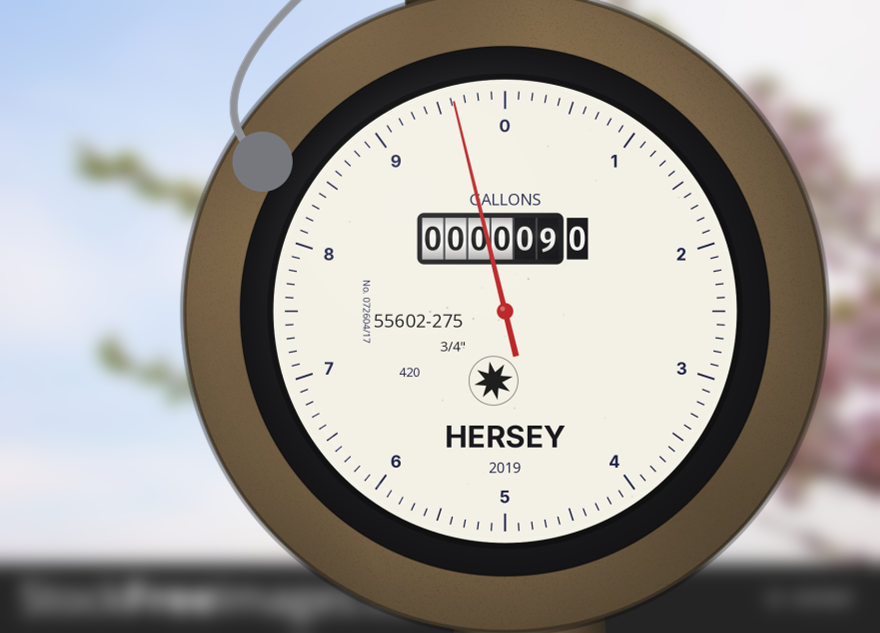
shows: value=89.6 unit=gal
